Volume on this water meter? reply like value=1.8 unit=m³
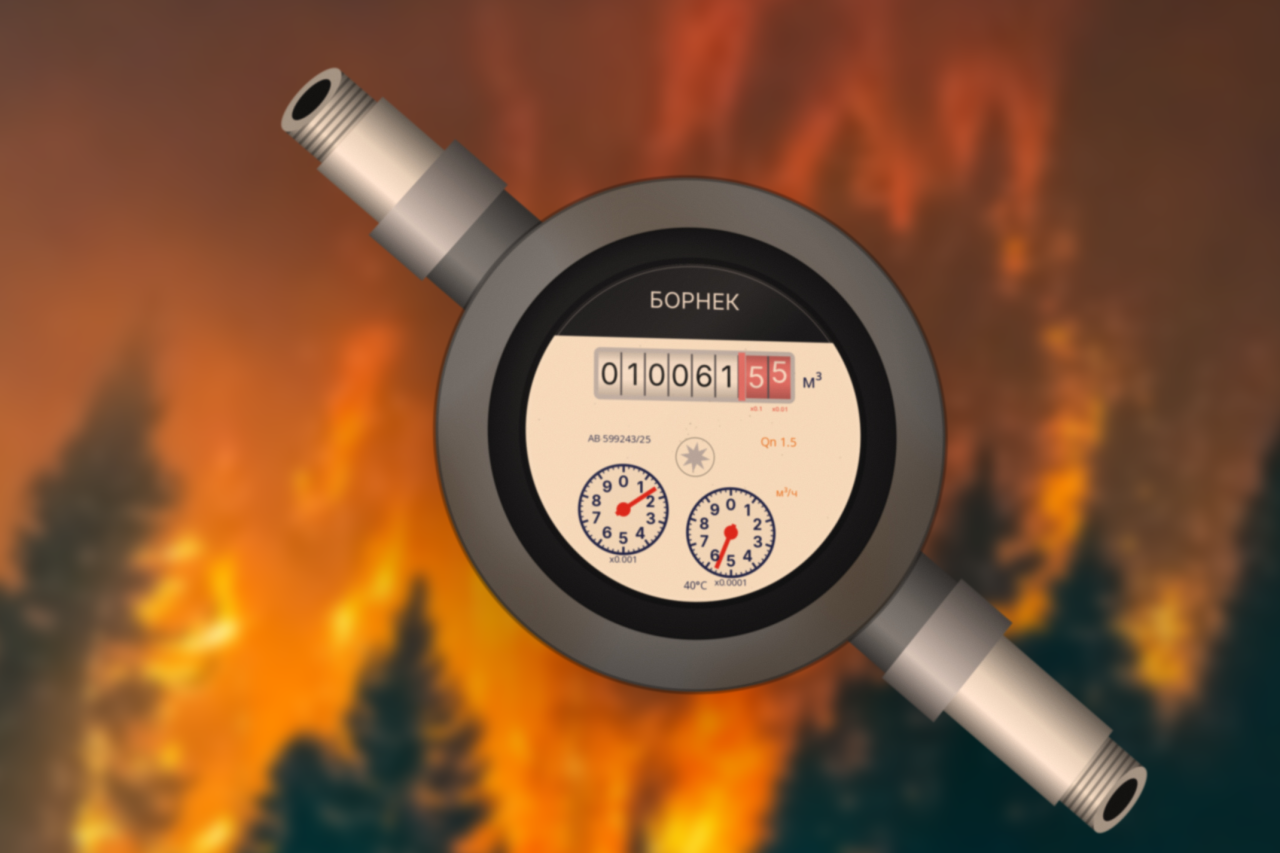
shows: value=10061.5515 unit=m³
